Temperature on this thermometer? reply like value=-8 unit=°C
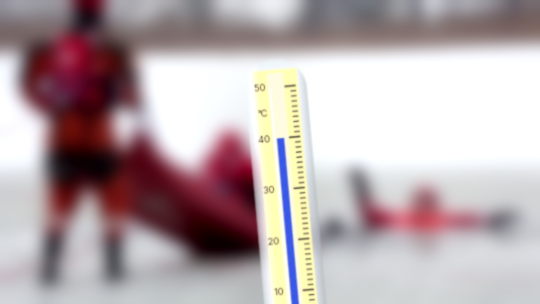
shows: value=40 unit=°C
